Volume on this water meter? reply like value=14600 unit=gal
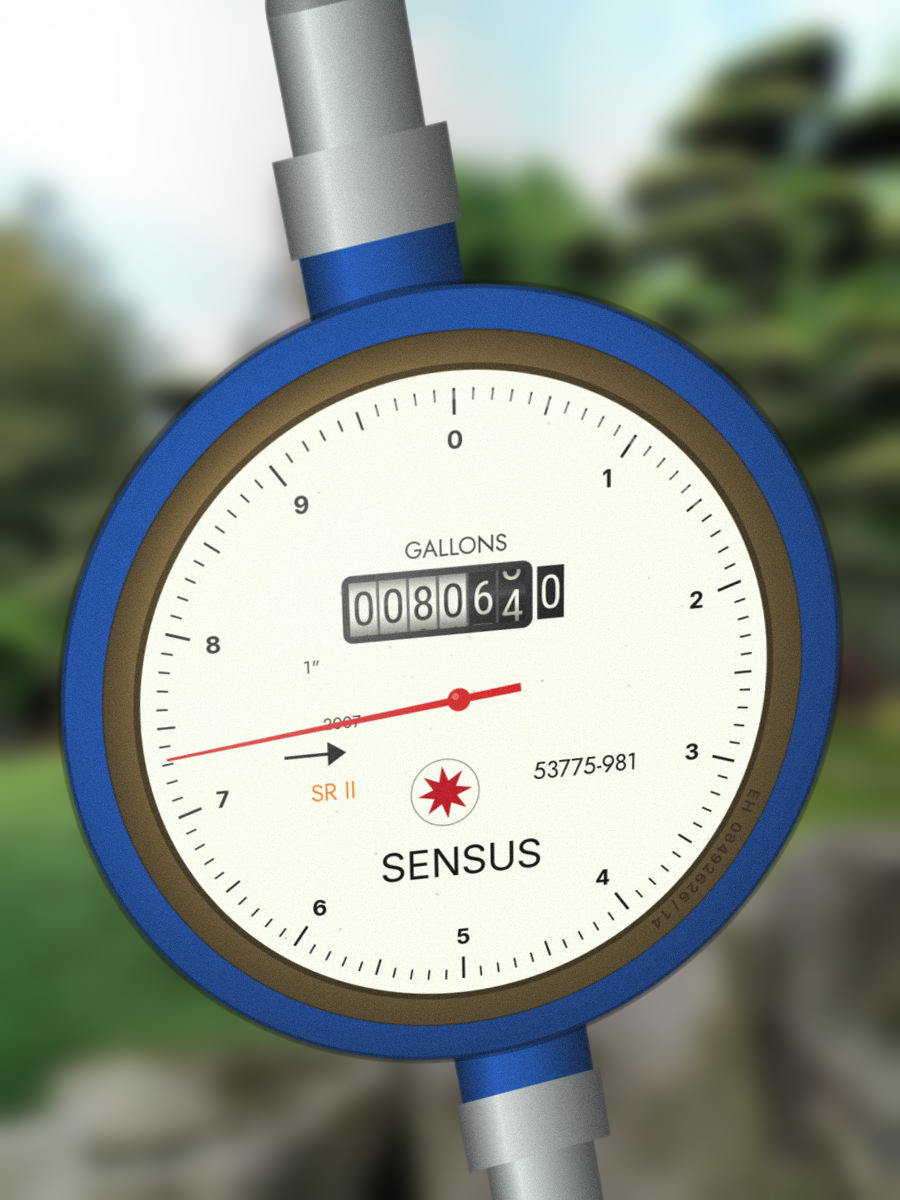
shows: value=80637.3 unit=gal
